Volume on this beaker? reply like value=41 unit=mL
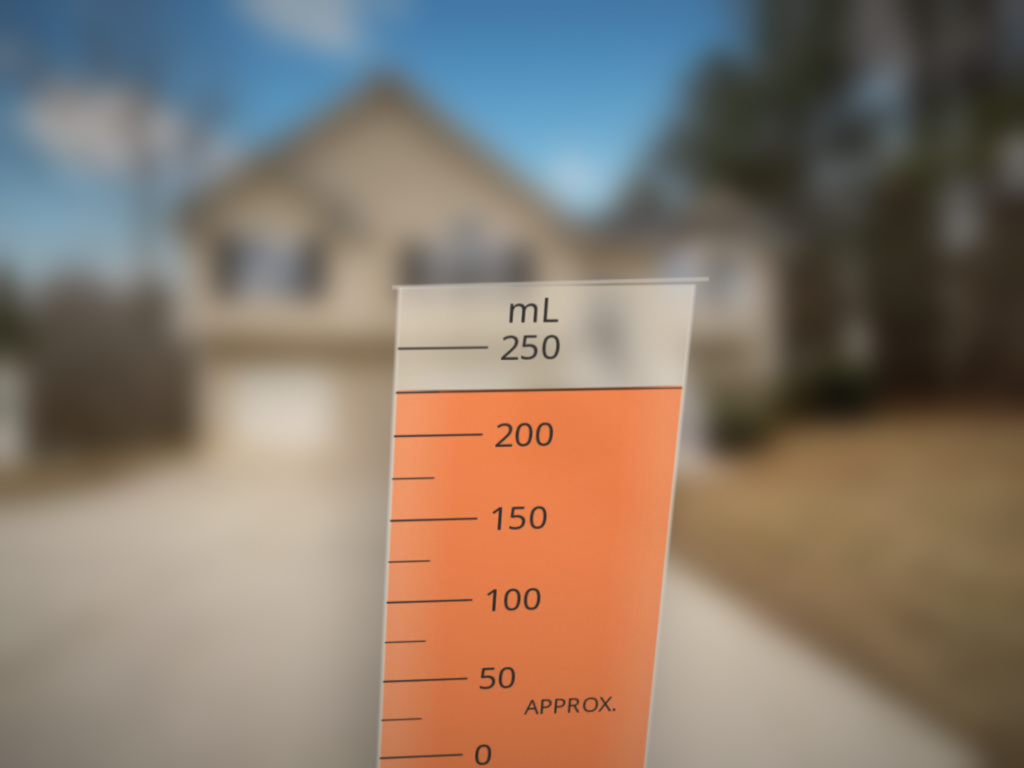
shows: value=225 unit=mL
